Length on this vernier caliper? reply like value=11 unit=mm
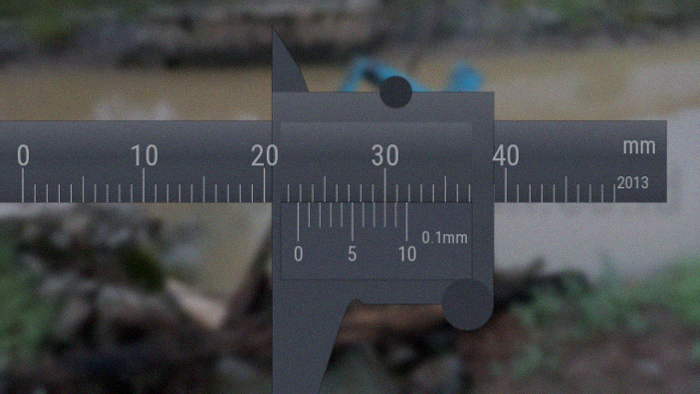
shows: value=22.8 unit=mm
